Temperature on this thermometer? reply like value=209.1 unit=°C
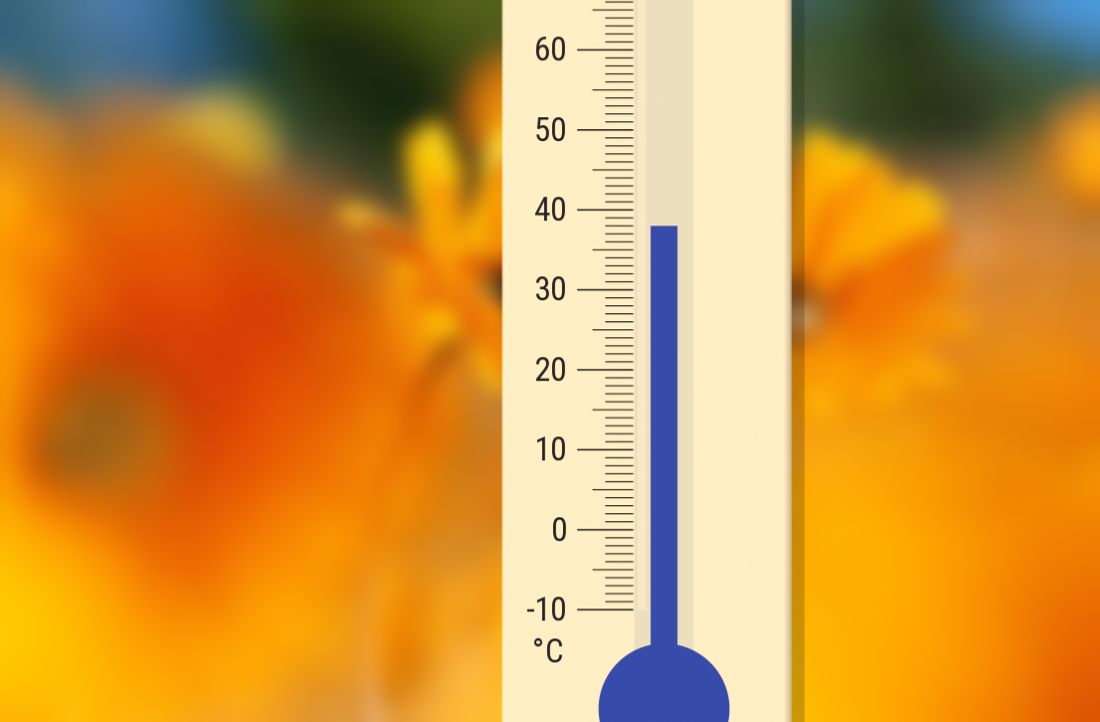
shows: value=38 unit=°C
